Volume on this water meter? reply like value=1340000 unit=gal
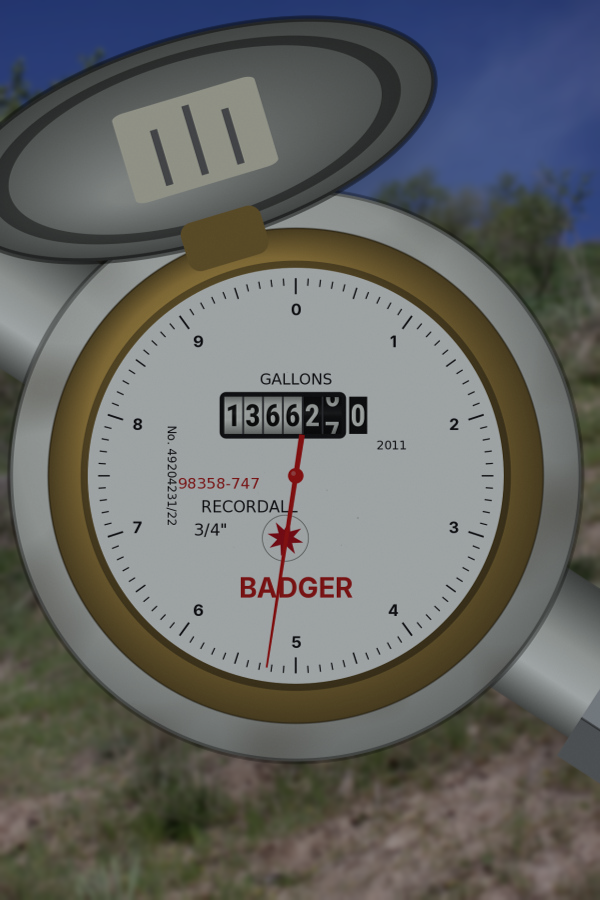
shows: value=1366265.2 unit=gal
